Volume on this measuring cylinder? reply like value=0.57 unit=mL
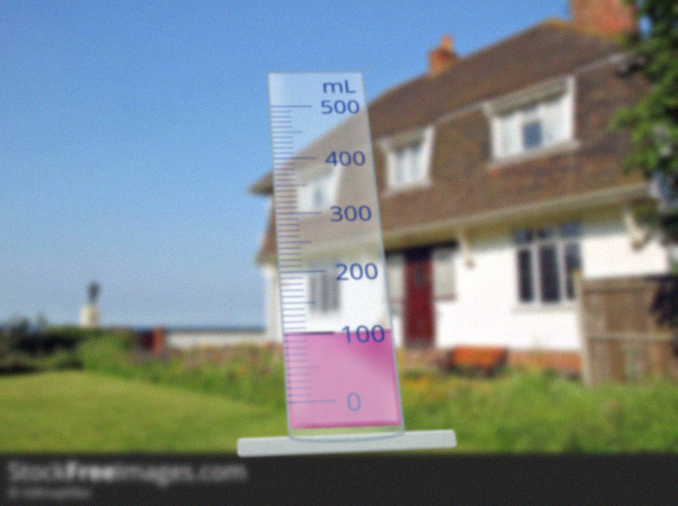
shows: value=100 unit=mL
